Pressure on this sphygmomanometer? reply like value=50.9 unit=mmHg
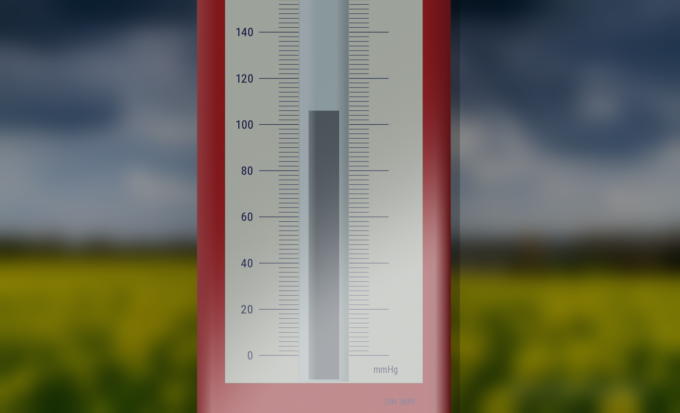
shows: value=106 unit=mmHg
